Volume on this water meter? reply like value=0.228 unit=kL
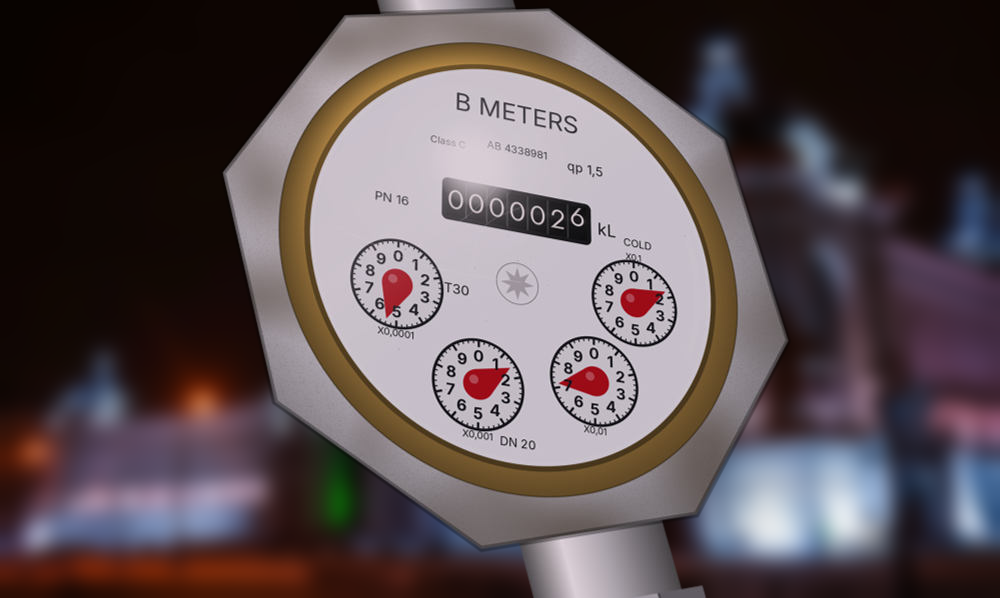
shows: value=26.1715 unit=kL
